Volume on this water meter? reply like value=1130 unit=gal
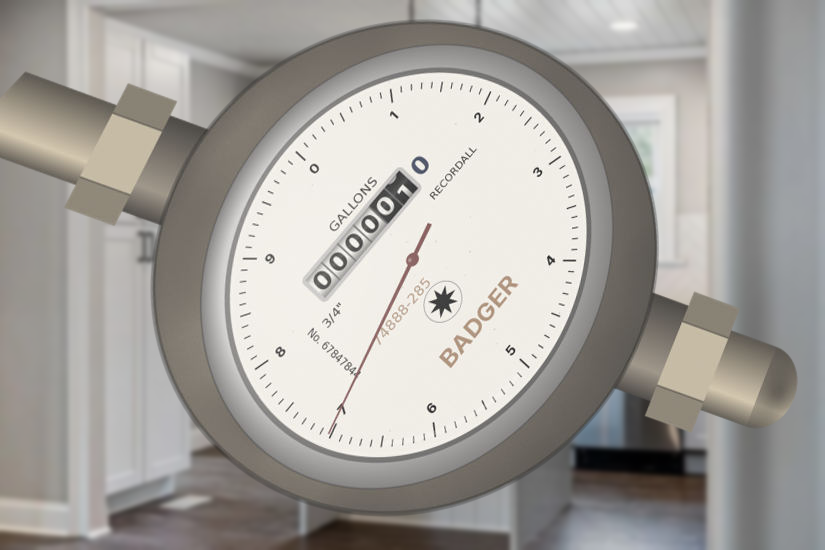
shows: value=7.0 unit=gal
